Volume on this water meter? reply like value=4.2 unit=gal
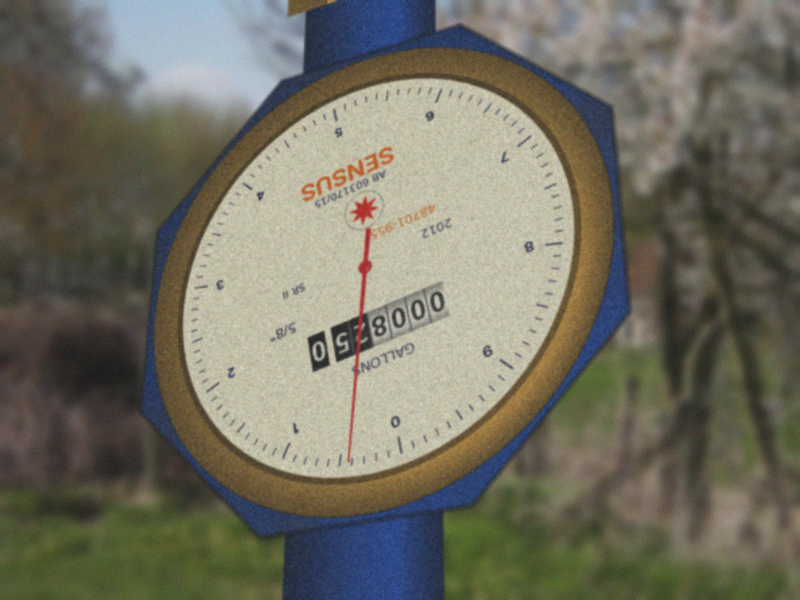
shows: value=8250.4 unit=gal
